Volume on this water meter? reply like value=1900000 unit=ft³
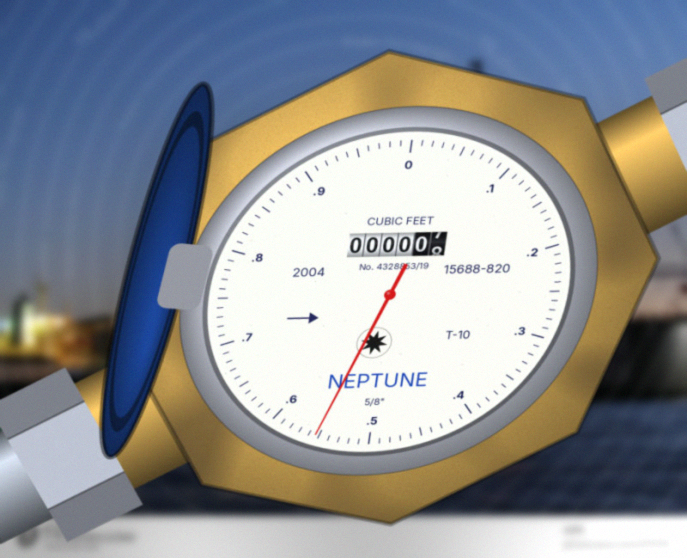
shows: value=7.55 unit=ft³
